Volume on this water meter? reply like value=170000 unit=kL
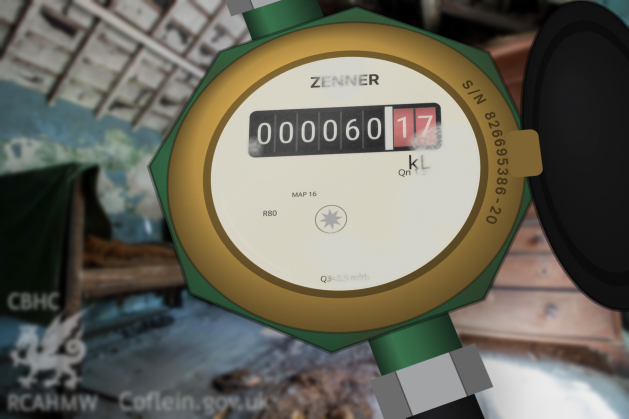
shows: value=60.17 unit=kL
